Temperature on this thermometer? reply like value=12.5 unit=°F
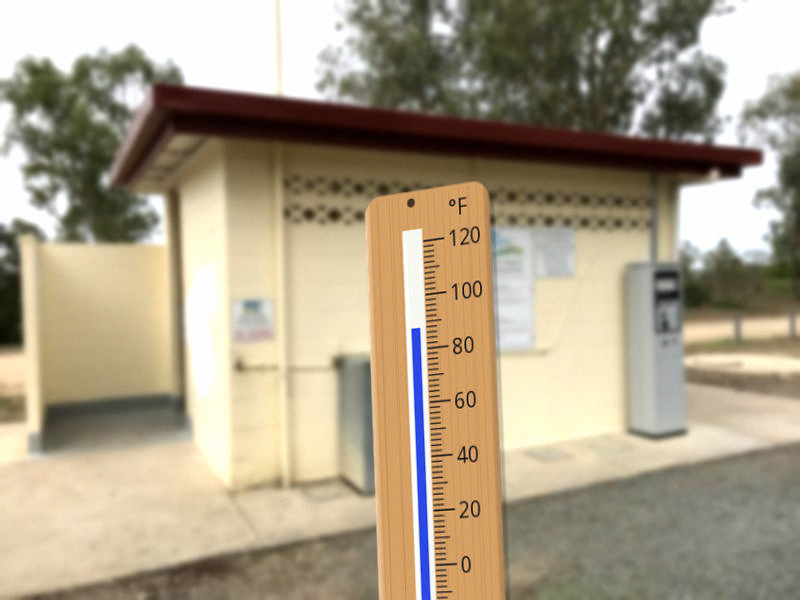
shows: value=88 unit=°F
